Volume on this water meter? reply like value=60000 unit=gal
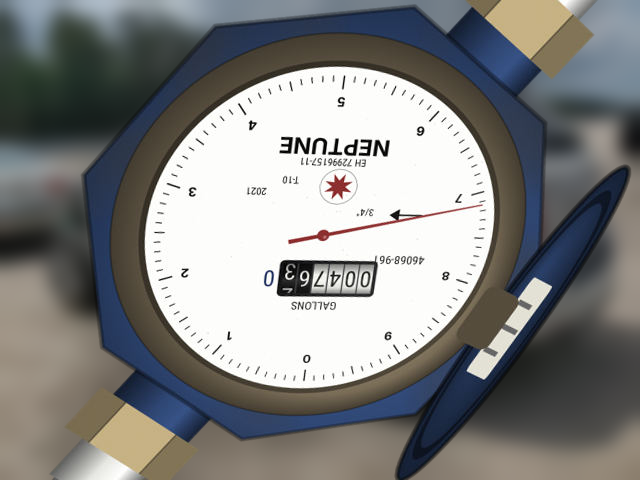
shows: value=47627.1 unit=gal
